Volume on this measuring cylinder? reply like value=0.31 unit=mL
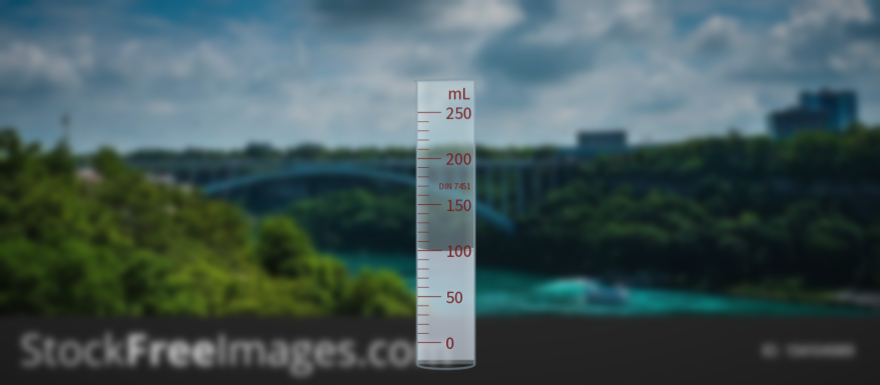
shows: value=100 unit=mL
